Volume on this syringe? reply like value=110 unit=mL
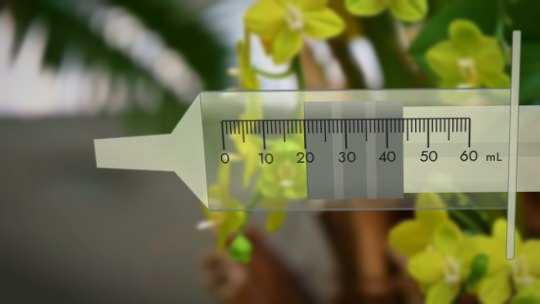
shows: value=20 unit=mL
